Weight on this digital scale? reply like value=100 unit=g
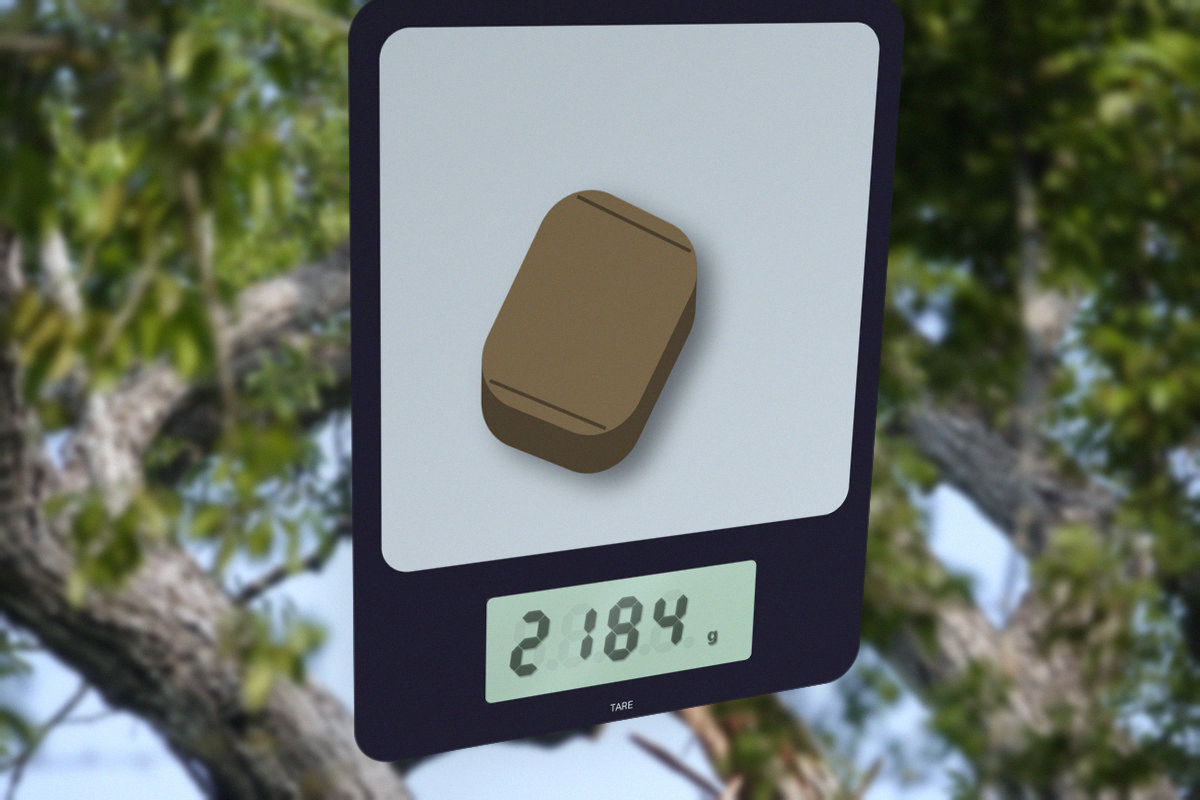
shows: value=2184 unit=g
